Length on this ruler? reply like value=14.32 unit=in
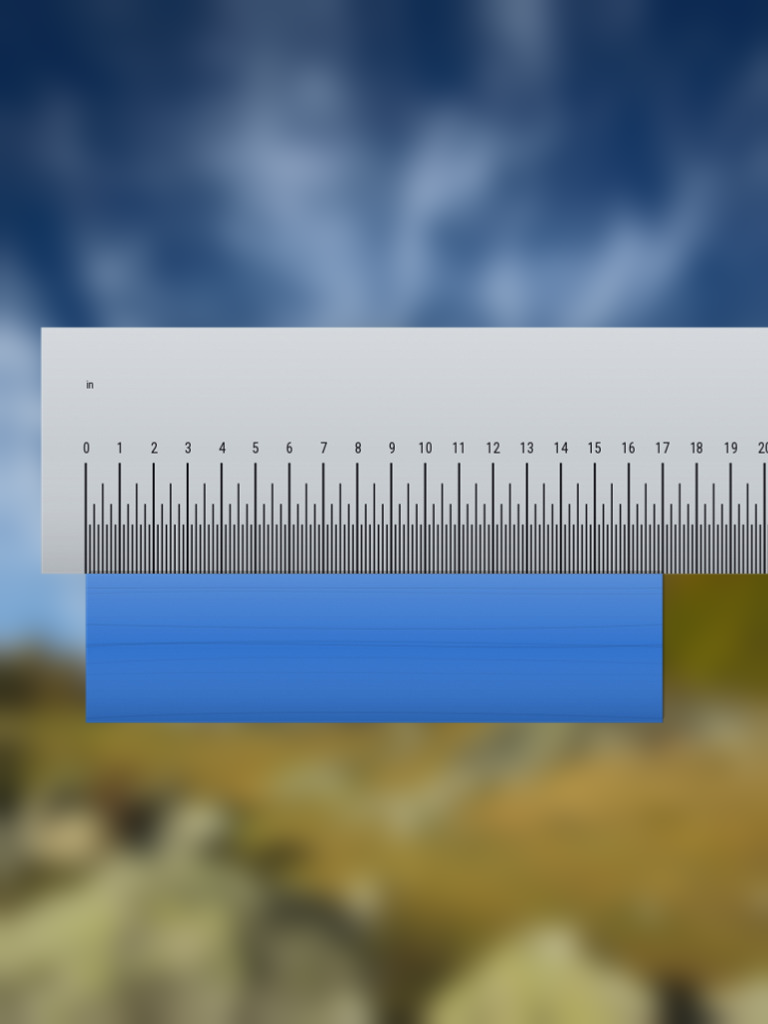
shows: value=17 unit=in
